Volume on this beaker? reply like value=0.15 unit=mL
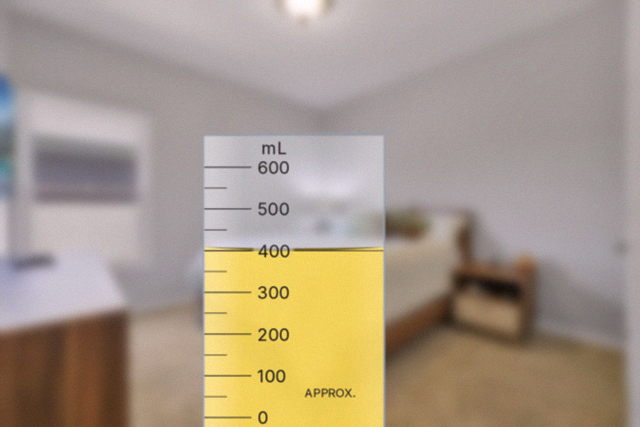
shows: value=400 unit=mL
